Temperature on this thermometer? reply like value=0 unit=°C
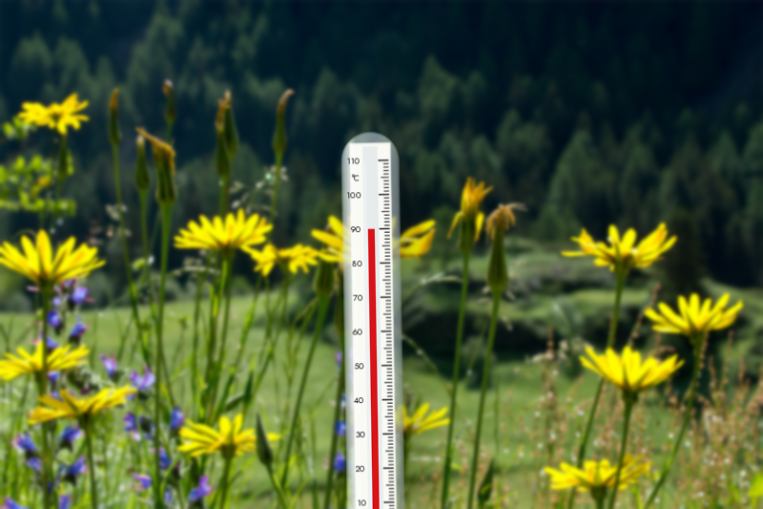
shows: value=90 unit=°C
